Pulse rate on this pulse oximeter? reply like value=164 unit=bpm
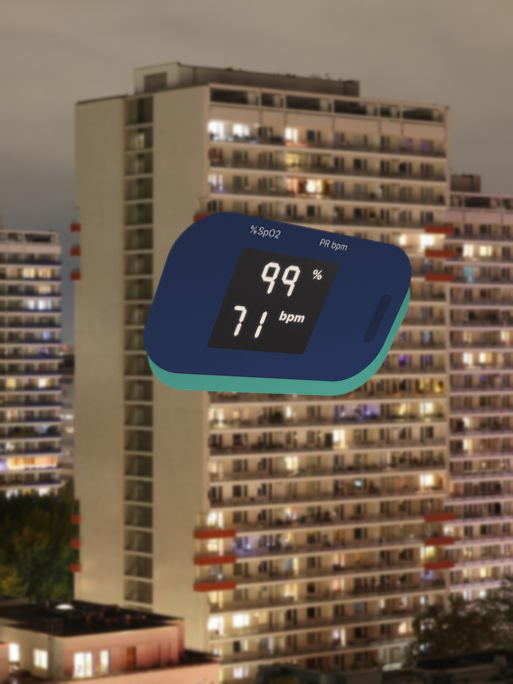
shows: value=71 unit=bpm
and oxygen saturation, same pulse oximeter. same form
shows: value=99 unit=%
